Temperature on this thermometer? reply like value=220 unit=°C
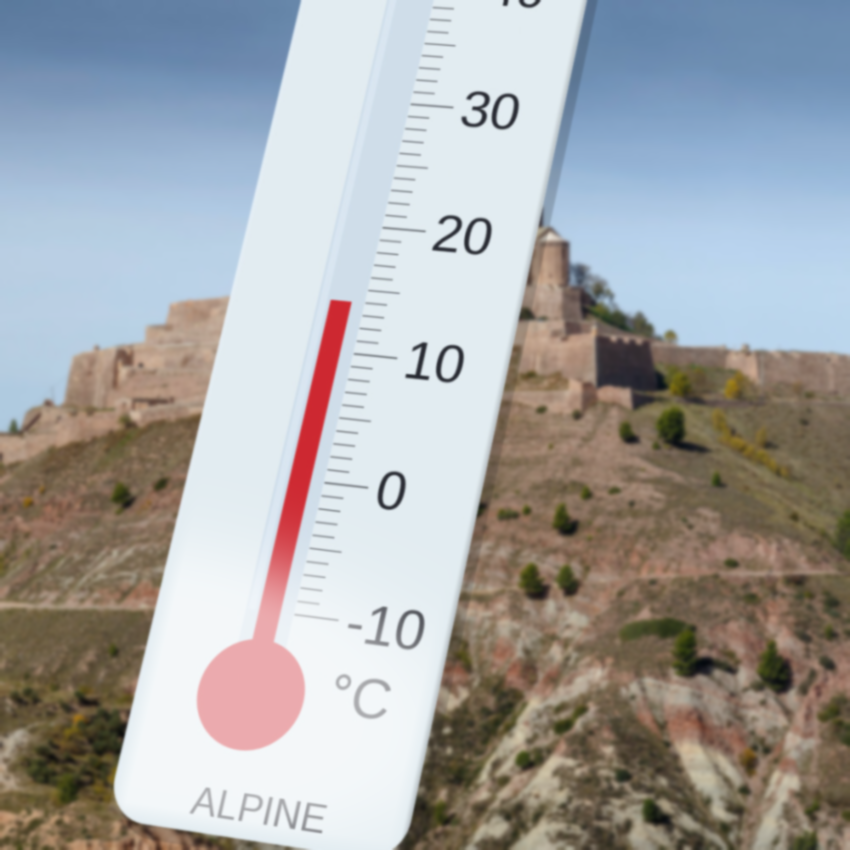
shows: value=14 unit=°C
